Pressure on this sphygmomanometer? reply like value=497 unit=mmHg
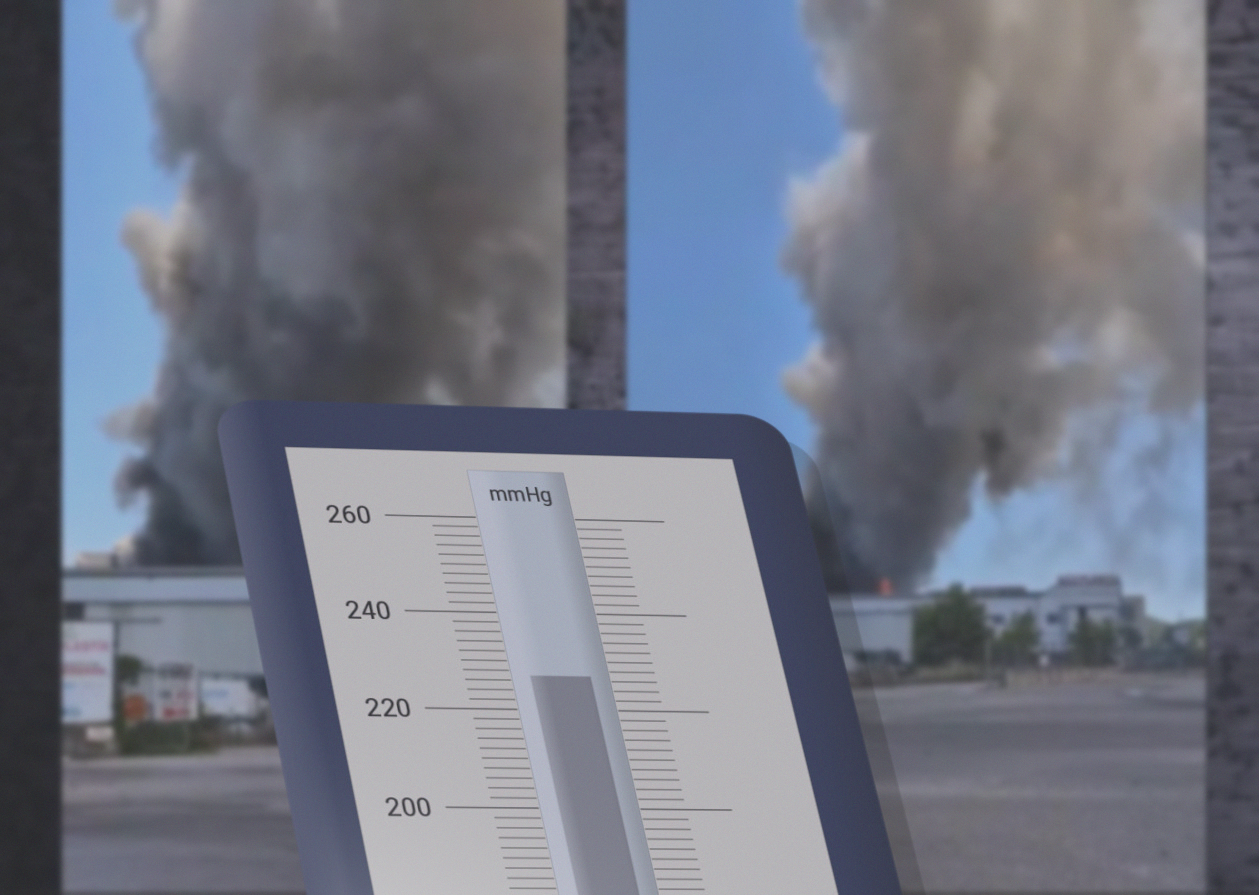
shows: value=227 unit=mmHg
